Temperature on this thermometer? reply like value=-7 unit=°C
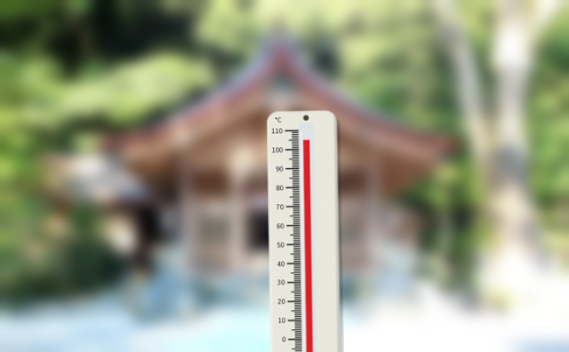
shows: value=105 unit=°C
